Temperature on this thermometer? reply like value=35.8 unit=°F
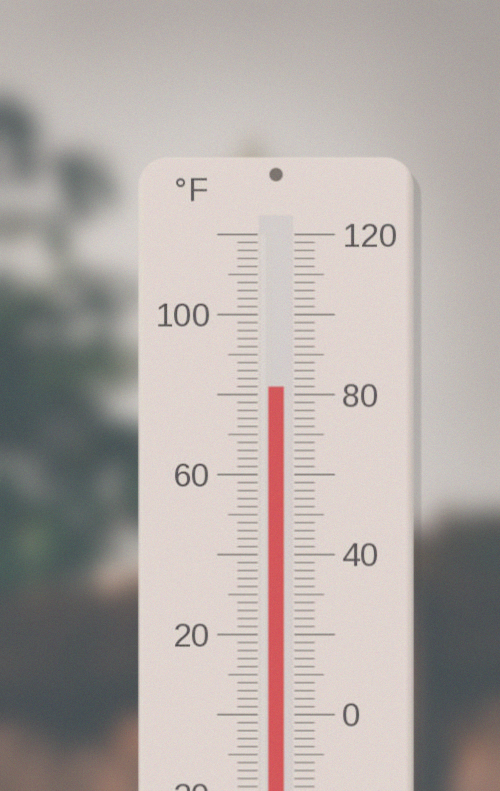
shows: value=82 unit=°F
